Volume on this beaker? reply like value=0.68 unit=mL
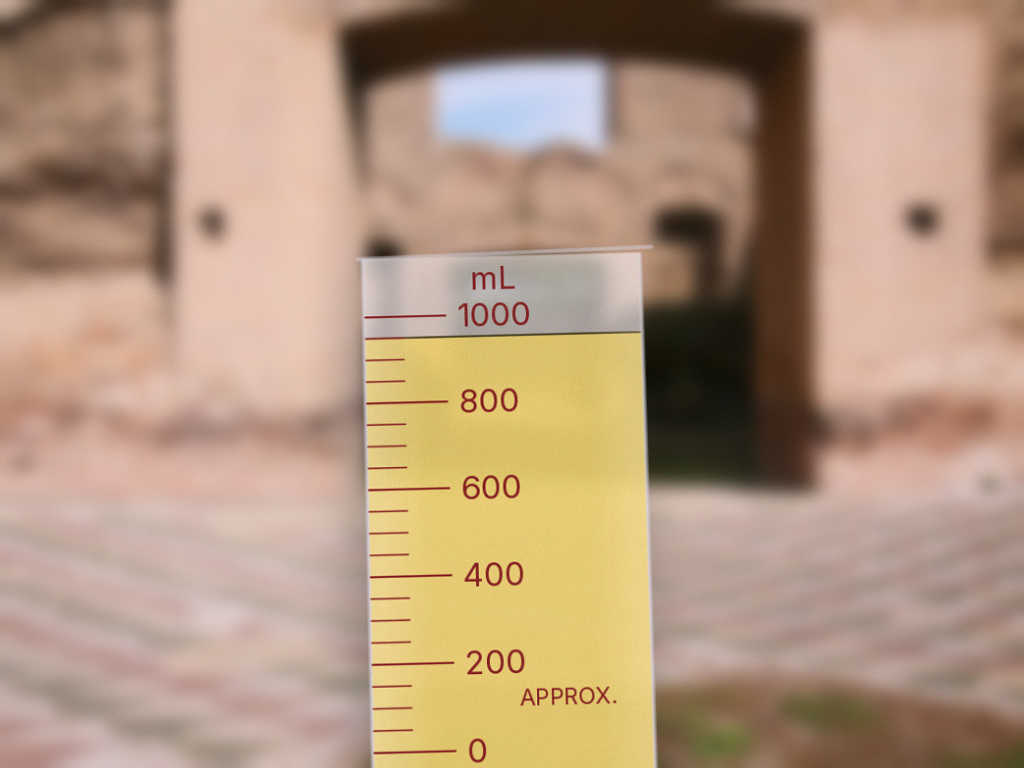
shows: value=950 unit=mL
